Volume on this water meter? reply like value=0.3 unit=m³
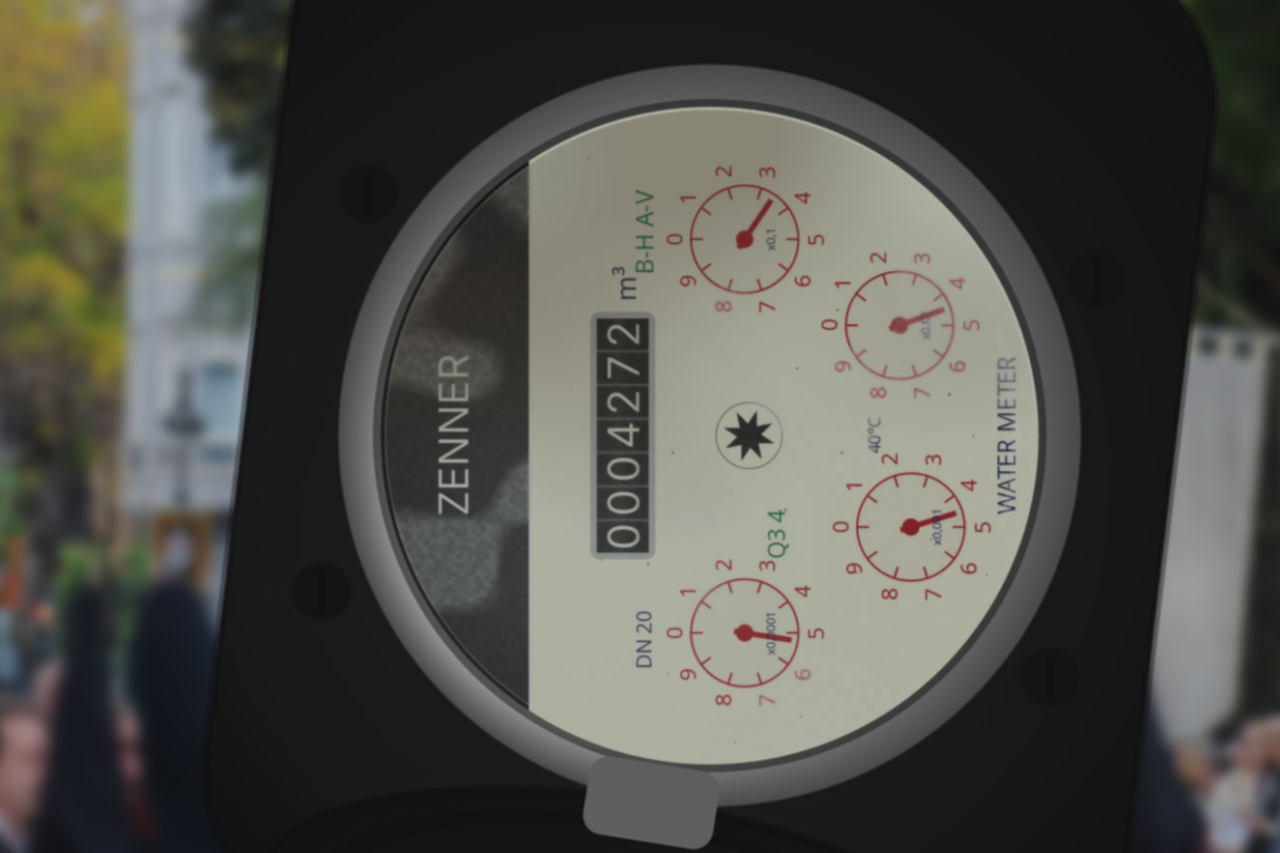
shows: value=4272.3445 unit=m³
